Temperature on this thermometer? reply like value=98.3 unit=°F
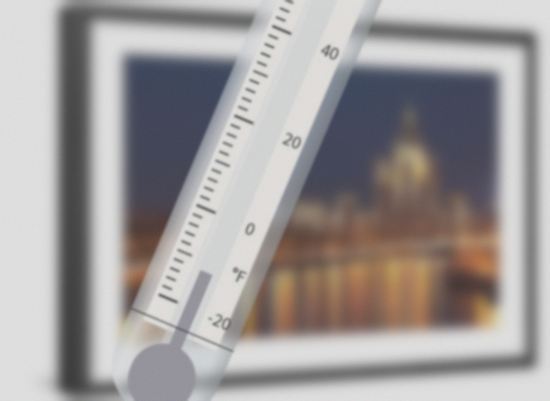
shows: value=-12 unit=°F
